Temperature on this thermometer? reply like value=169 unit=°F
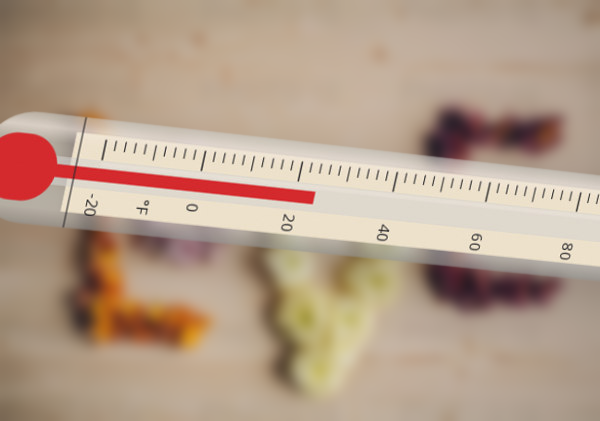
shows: value=24 unit=°F
